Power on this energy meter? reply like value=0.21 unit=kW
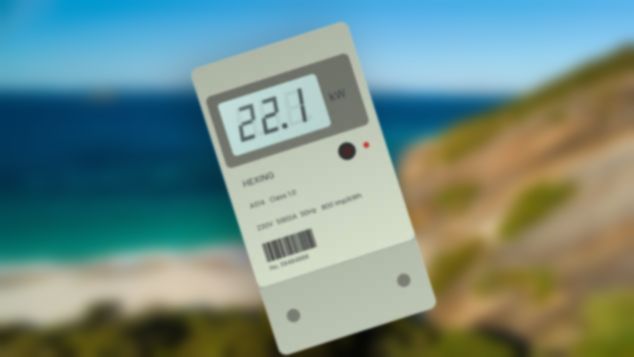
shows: value=22.1 unit=kW
